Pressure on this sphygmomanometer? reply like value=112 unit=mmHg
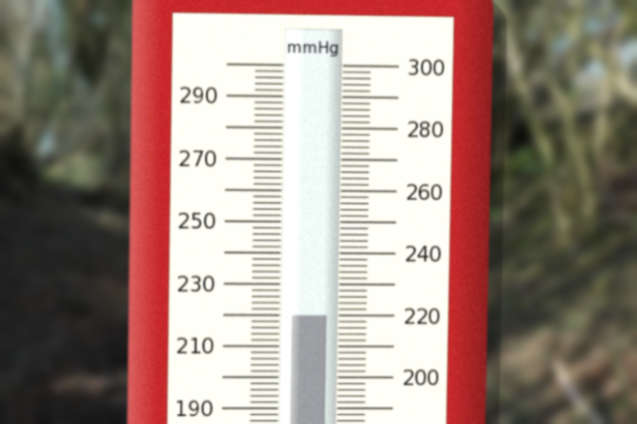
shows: value=220 unit=mmHg
